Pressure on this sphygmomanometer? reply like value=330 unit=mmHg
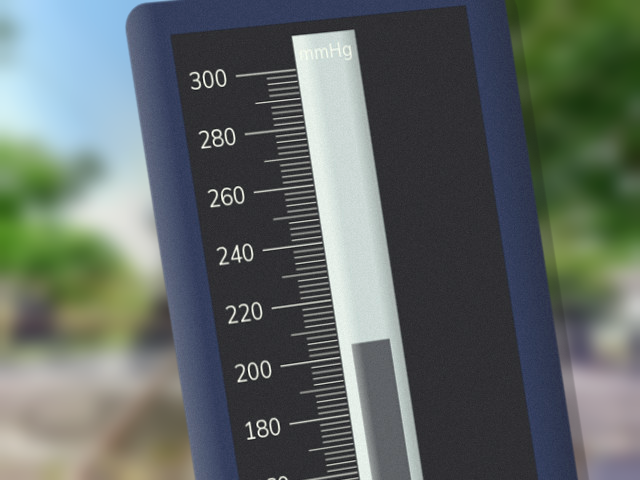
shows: value=204 unit=mmHg
